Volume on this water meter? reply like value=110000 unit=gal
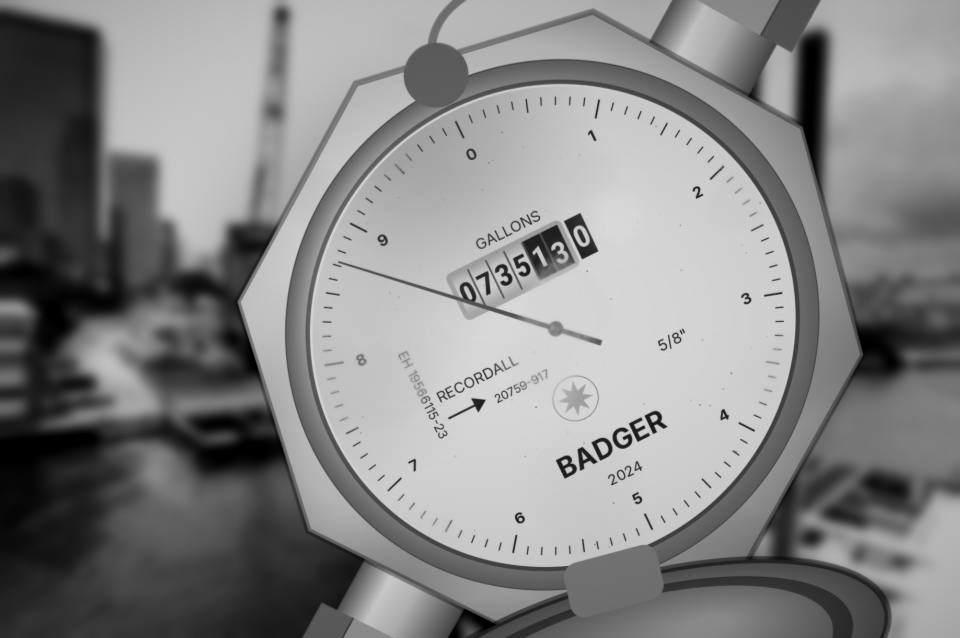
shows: value=735128.7 unit=gal
